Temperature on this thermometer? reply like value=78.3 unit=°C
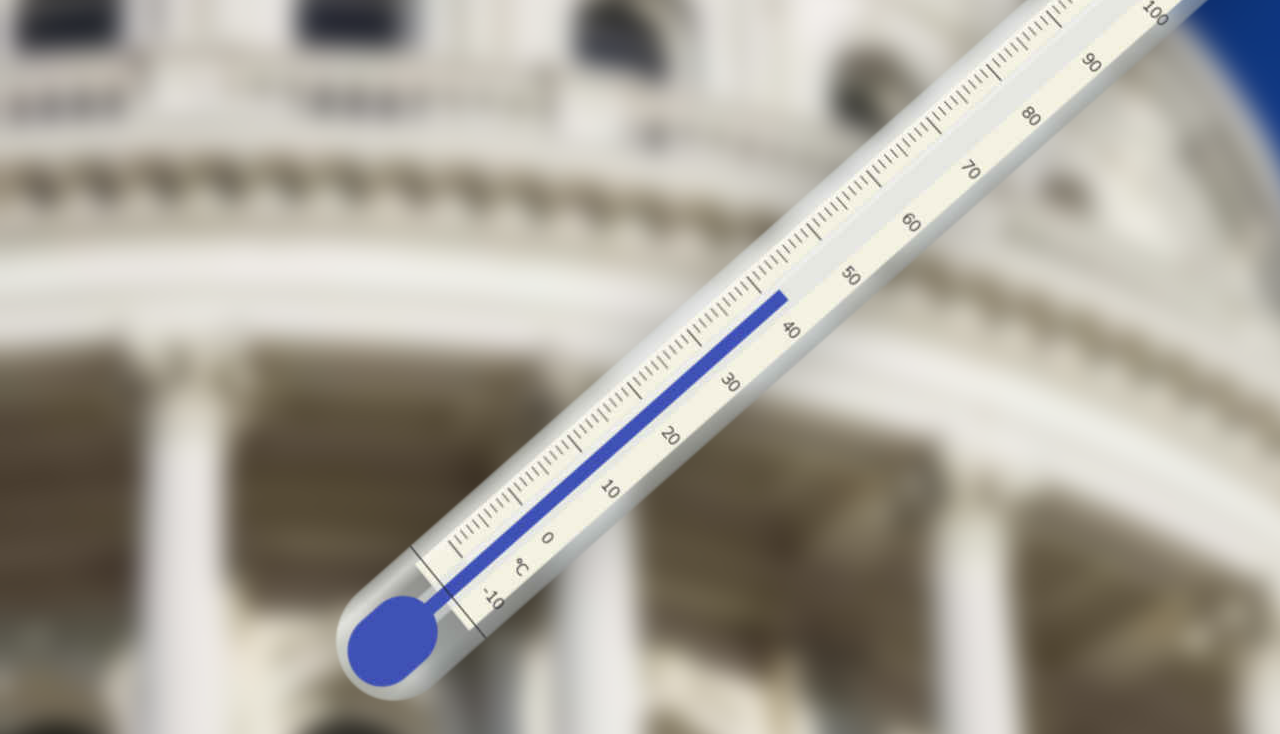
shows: value=42 unit=°C
